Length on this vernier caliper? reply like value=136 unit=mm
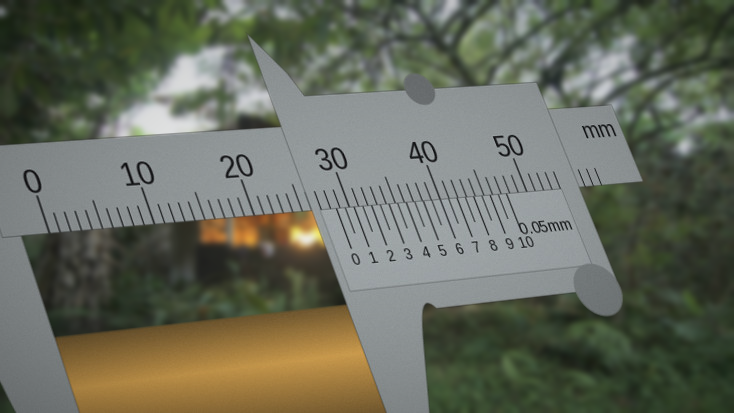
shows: value=28.6 unit=mm
